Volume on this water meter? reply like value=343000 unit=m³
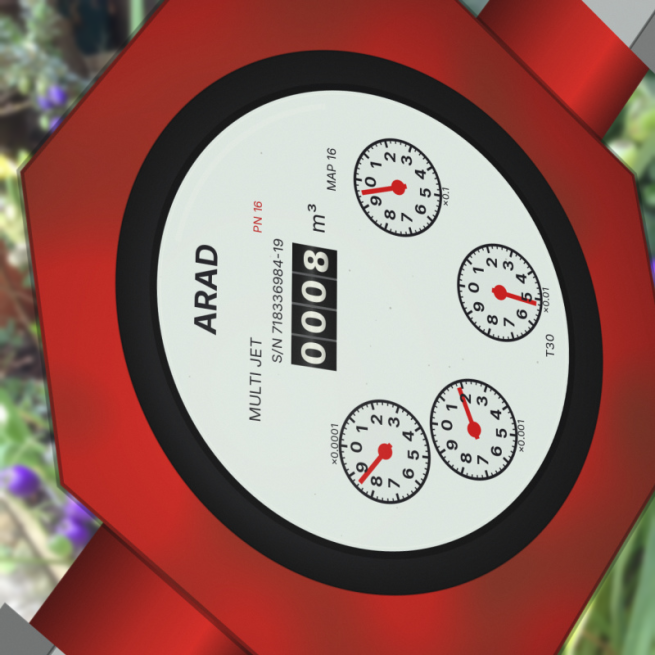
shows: value=7.9518 unit=m³
